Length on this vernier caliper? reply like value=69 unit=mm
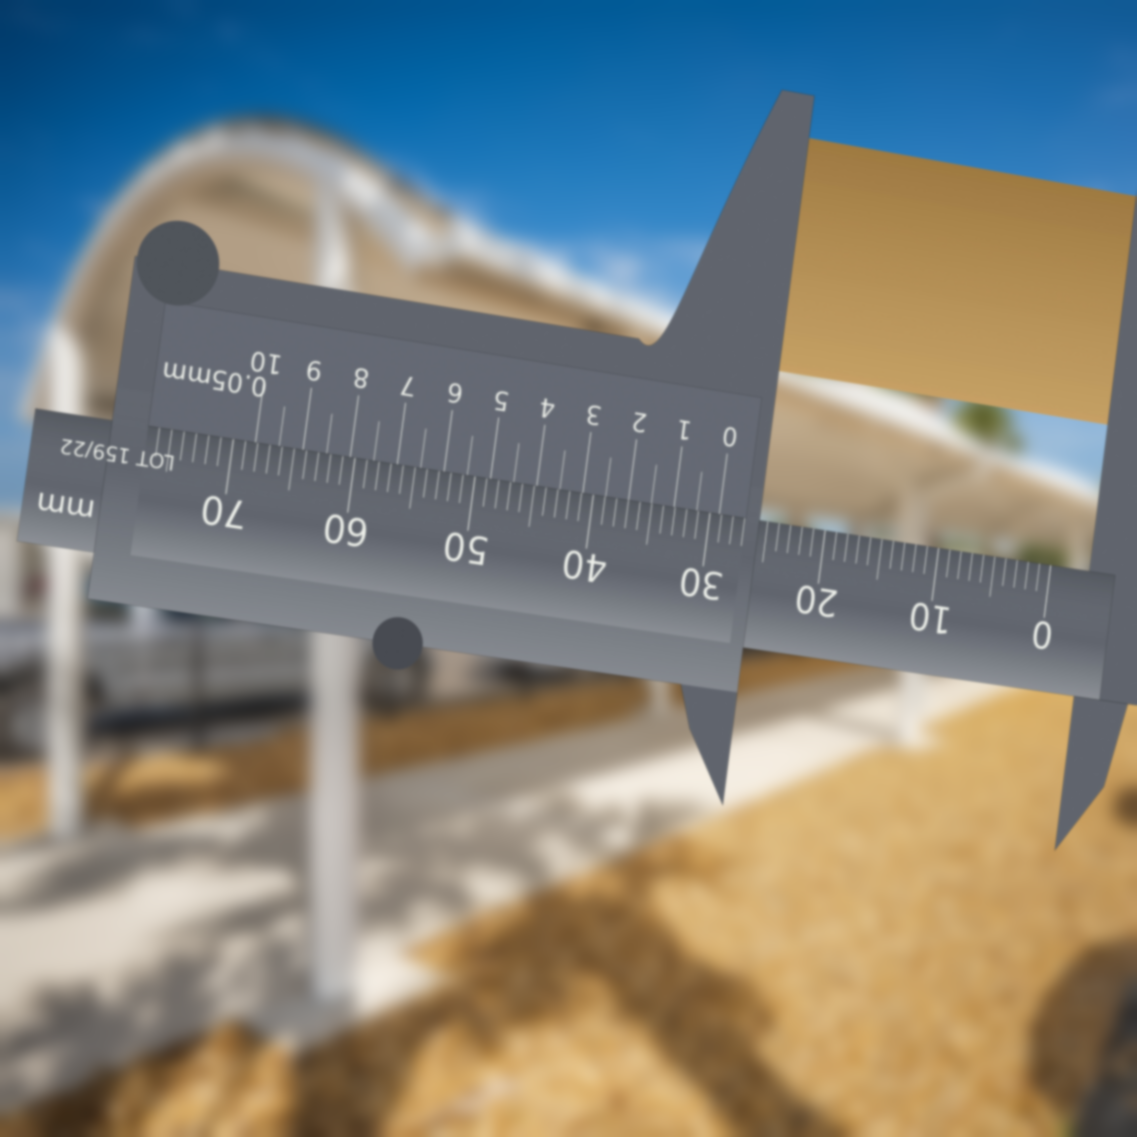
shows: value=29.2 unit=mm
